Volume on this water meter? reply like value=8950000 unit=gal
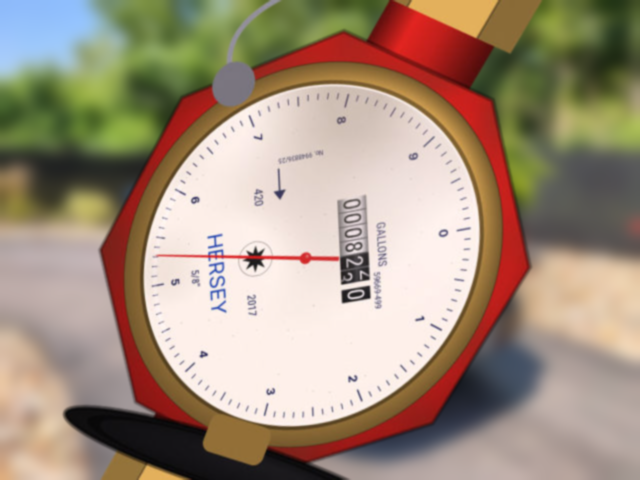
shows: value=8225.3 unit=gal
